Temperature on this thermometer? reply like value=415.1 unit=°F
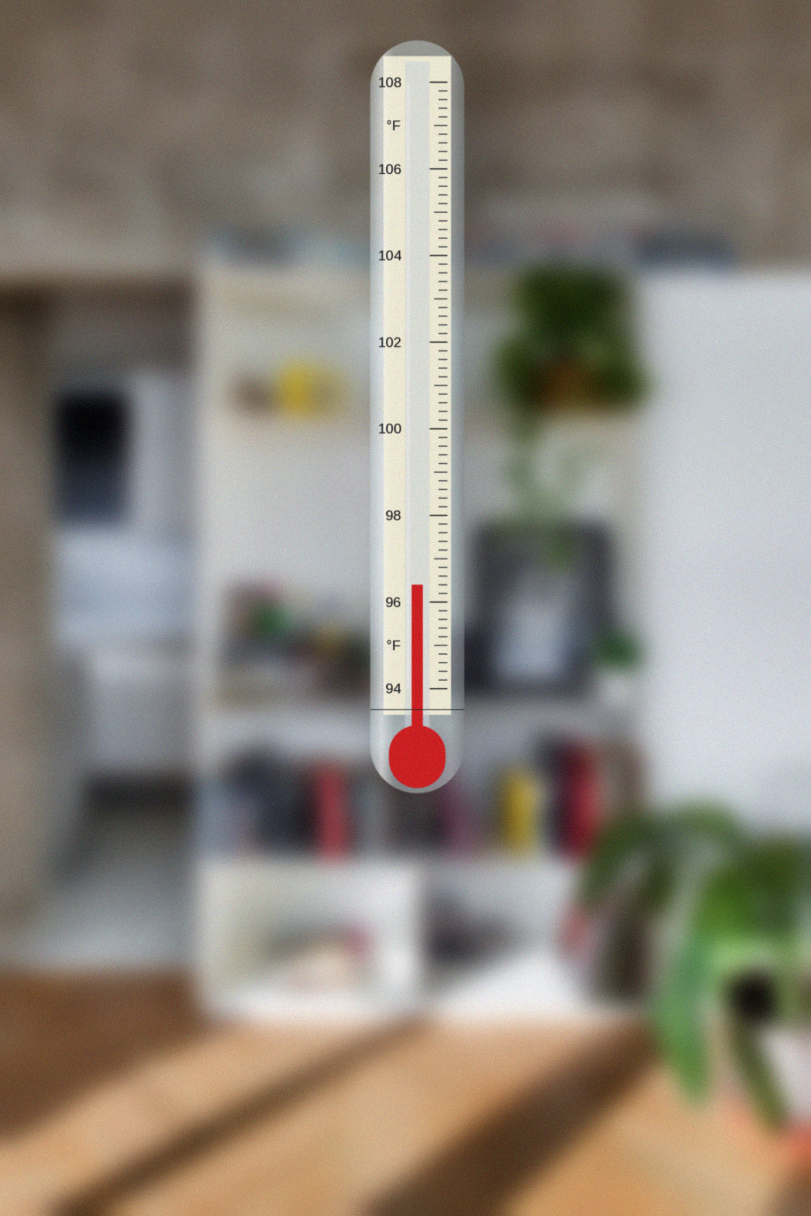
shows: value=96.4 unit=°F
